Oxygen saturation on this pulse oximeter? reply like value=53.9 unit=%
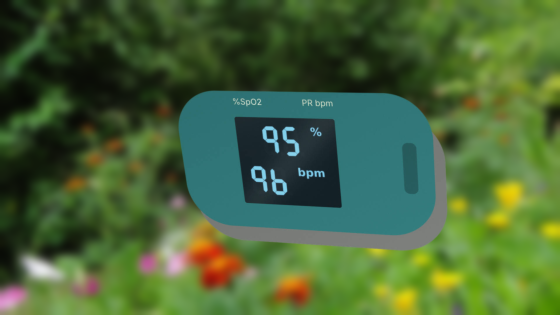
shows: value=95 unit=%
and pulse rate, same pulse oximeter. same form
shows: value=96 unit=bpm
